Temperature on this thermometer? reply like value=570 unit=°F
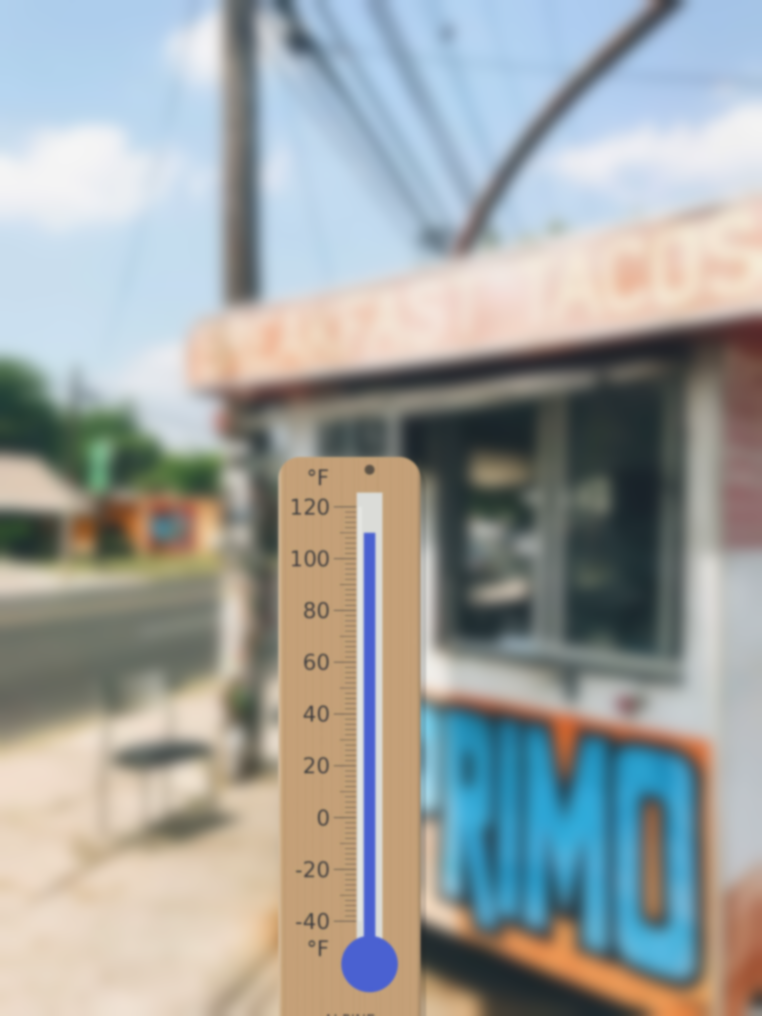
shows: value=110 unit=°F
